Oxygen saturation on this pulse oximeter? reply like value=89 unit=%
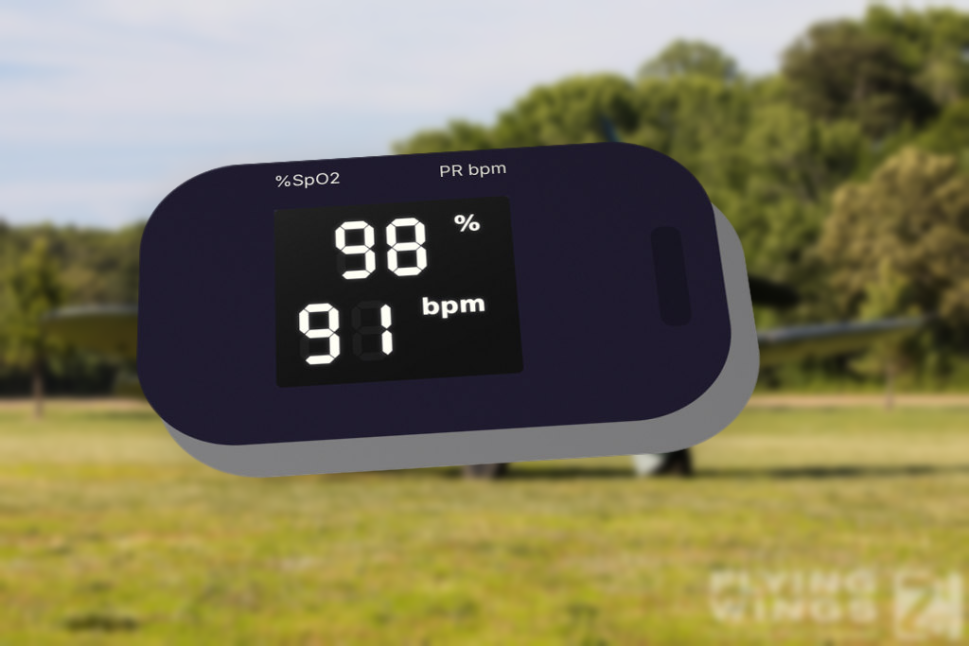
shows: value=98 unit=%
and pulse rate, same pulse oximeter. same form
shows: value=91 unit=bpm
